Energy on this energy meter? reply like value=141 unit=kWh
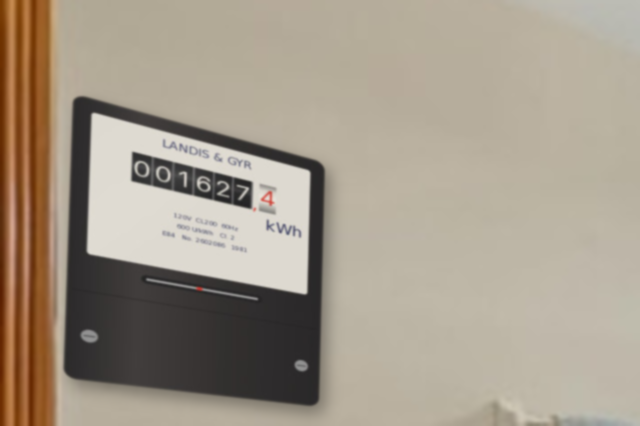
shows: value=1627.4 unit=kWh
